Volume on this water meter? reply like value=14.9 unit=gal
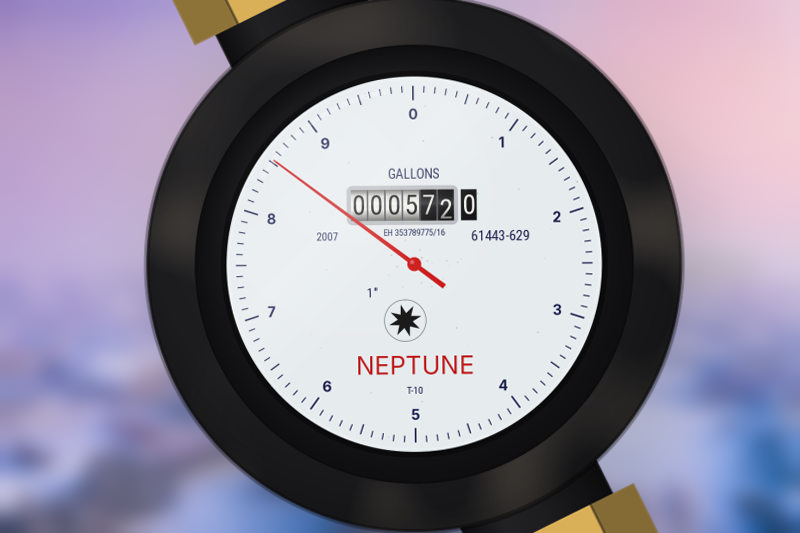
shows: value=5718.5 unit=gal
